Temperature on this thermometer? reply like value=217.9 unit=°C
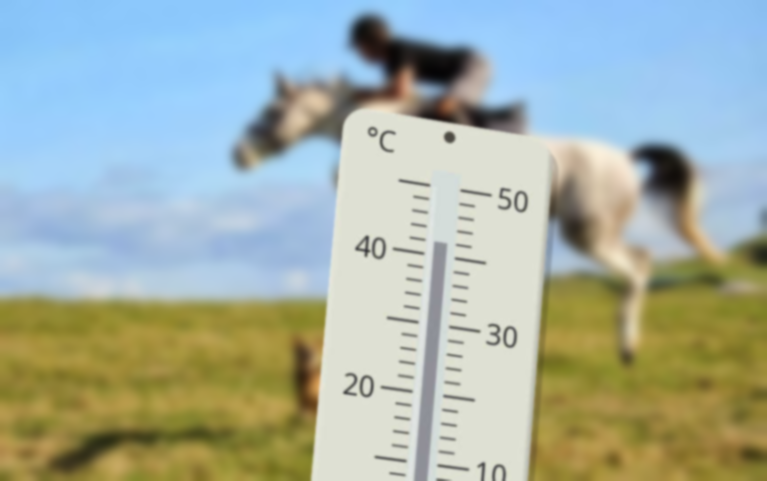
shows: value=42 unit=°C
